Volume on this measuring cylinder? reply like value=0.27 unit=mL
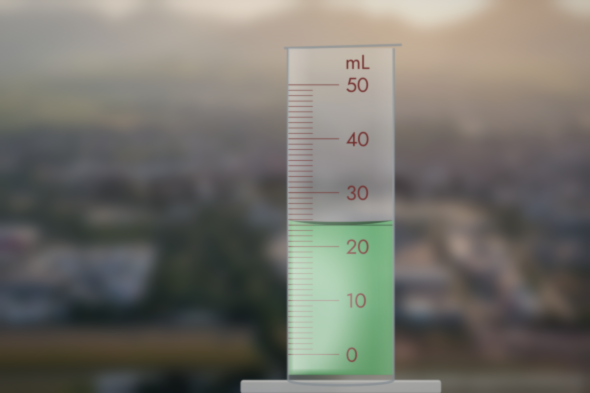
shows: value=24 unit=mL
